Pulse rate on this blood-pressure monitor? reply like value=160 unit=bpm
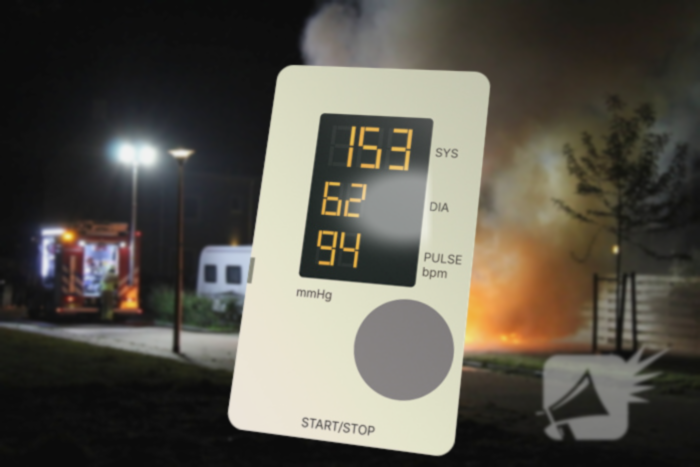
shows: value=94 unit=bpm
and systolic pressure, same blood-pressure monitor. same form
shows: value=153 unit=mmHg
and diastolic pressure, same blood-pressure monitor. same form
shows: value=62 unit=mmHg
